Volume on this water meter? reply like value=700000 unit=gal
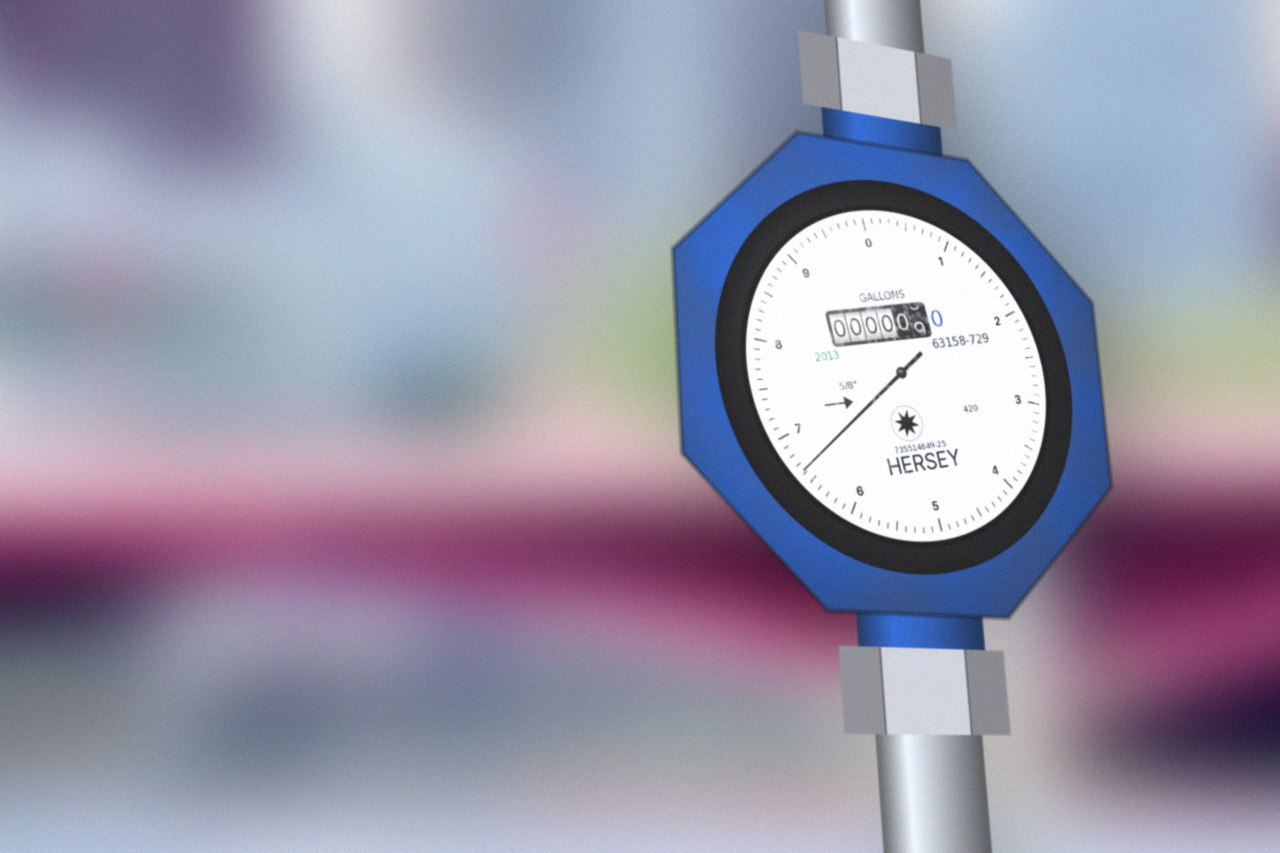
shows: value=86.6 unit=gal
